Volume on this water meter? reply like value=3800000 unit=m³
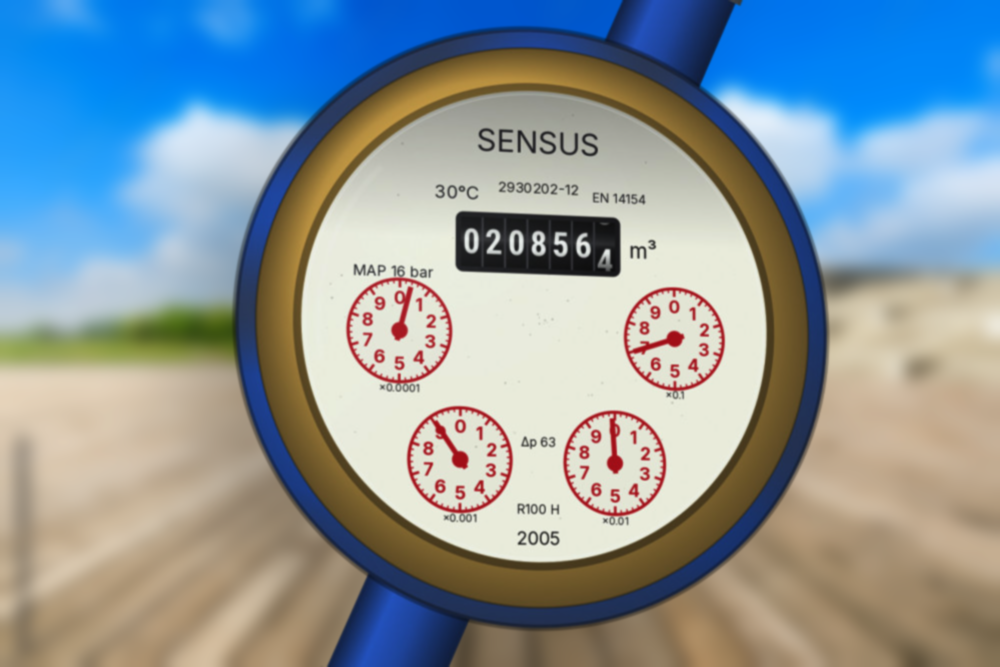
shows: value=208563.6990 unit=m³
